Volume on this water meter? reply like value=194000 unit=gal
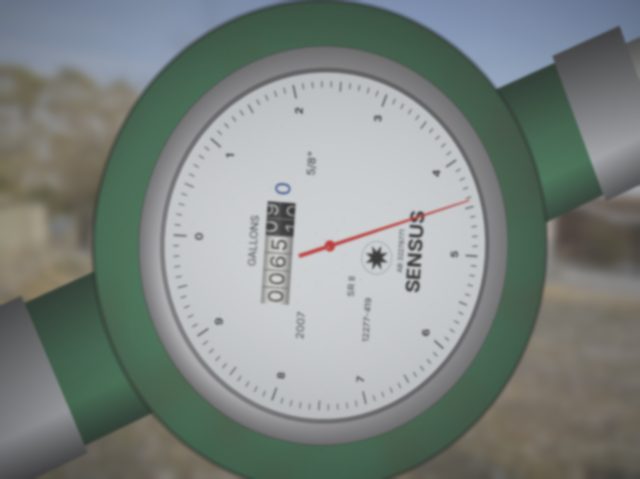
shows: value=65094.4 unit=gal
